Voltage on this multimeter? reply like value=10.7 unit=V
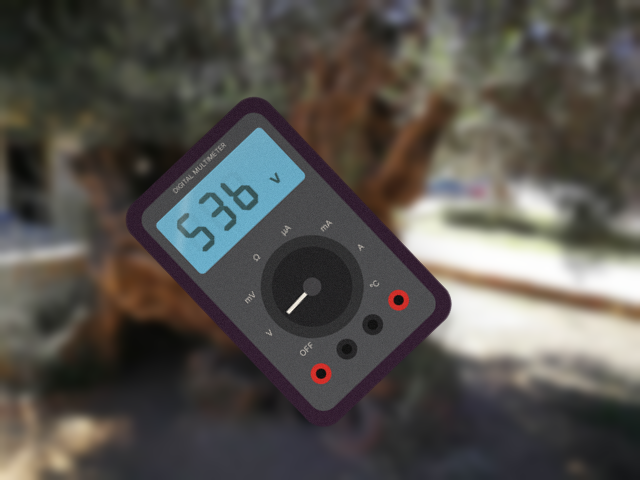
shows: value=536 unit=V
